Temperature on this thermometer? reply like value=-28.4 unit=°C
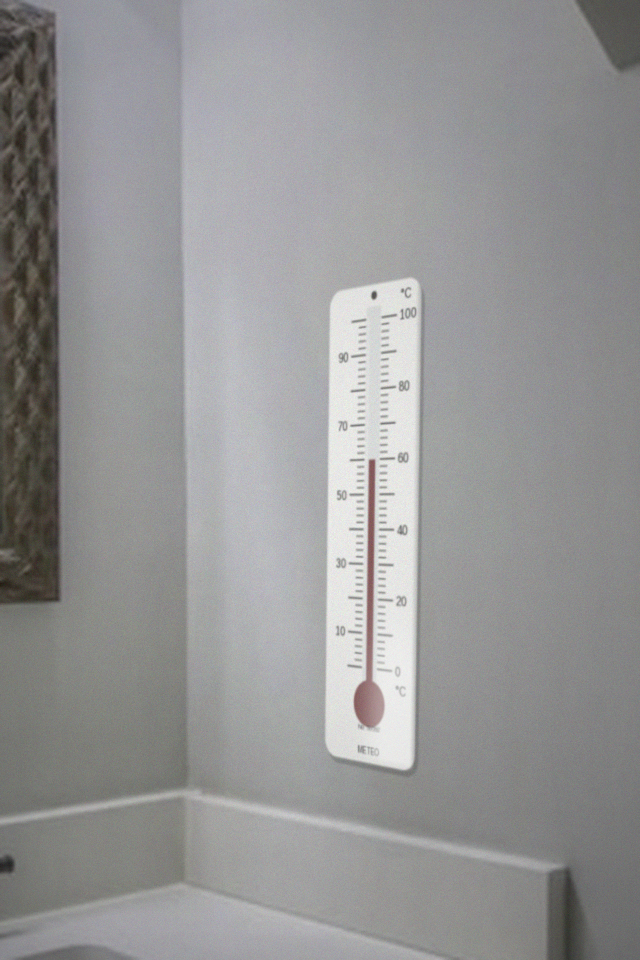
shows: value=60 unit=°C
